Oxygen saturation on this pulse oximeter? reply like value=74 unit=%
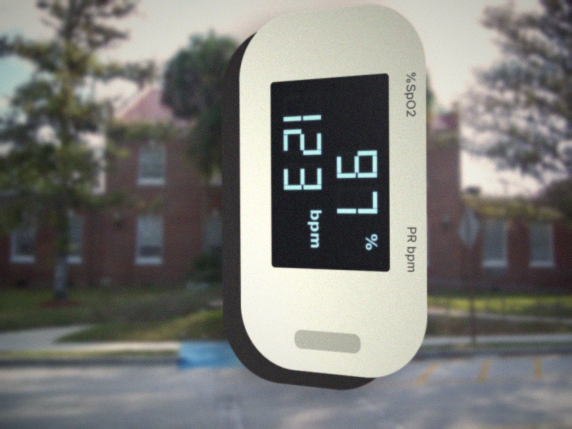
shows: value=97 unit=%
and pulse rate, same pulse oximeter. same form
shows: value=123 unit=bpm
